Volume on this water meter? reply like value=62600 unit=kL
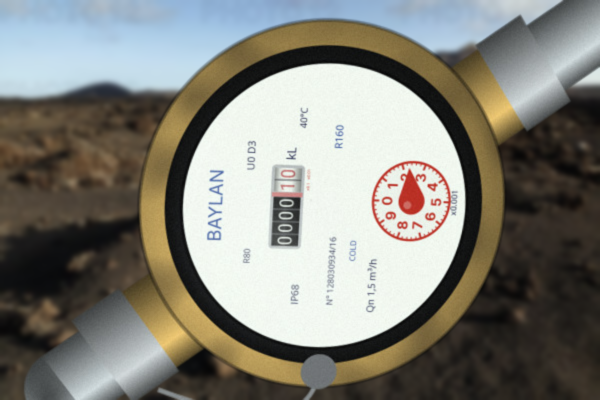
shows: value=0.102 unit=kL
